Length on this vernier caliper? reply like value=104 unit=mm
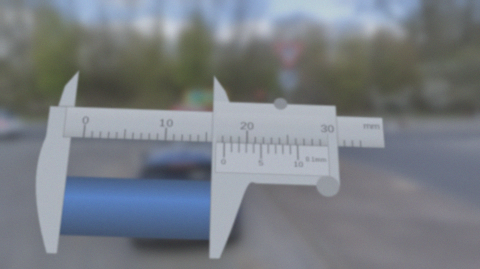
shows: value=17.2 unit=mm
